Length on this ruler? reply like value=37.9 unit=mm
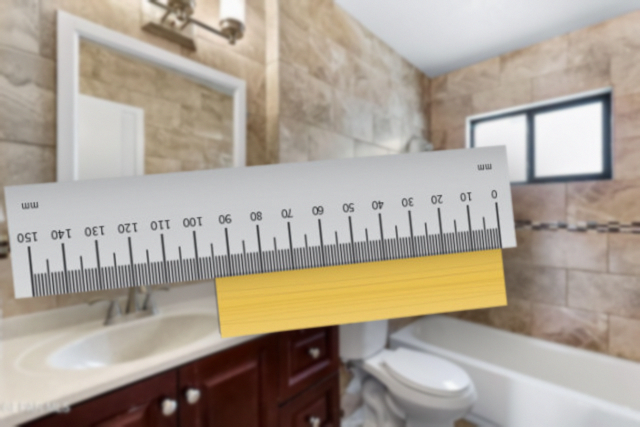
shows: value=95 unit=mm
